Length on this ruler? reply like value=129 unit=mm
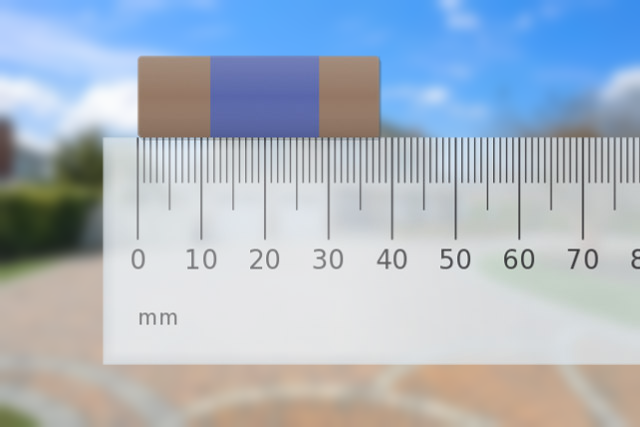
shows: value=38 unit=mm
